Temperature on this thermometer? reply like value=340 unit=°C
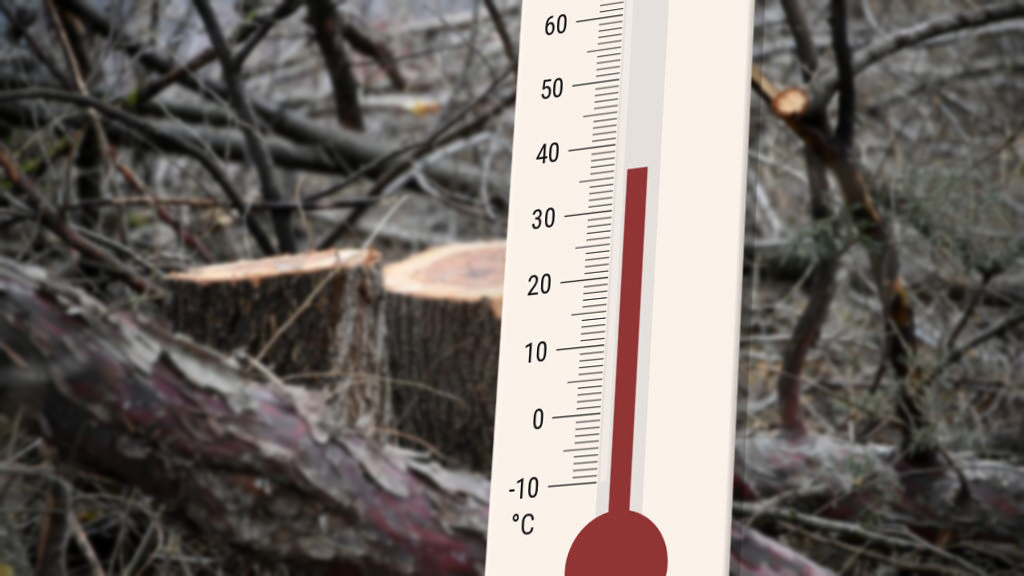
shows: value=36 unit=°C
